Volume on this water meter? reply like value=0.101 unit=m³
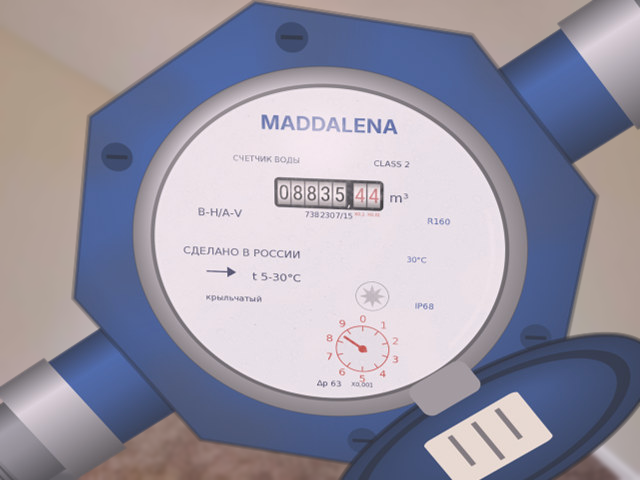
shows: value=8835.448 unit=m³
